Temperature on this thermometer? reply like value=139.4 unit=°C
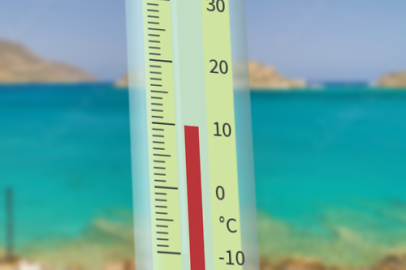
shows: value=10 unit=°C
